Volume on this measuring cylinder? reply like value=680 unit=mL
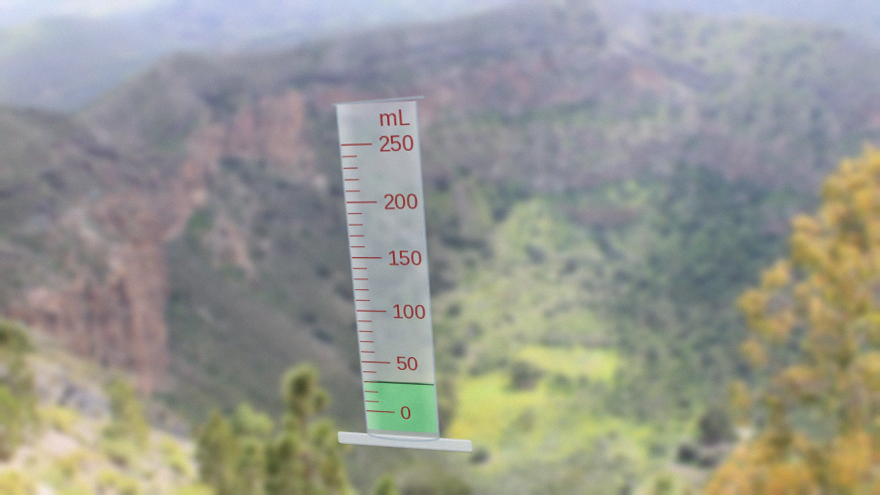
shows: value=30 unit=mL
